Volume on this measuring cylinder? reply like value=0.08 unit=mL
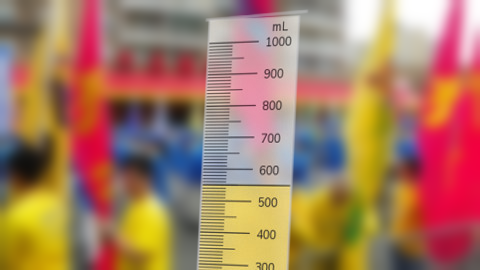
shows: value=550 unit=mL
